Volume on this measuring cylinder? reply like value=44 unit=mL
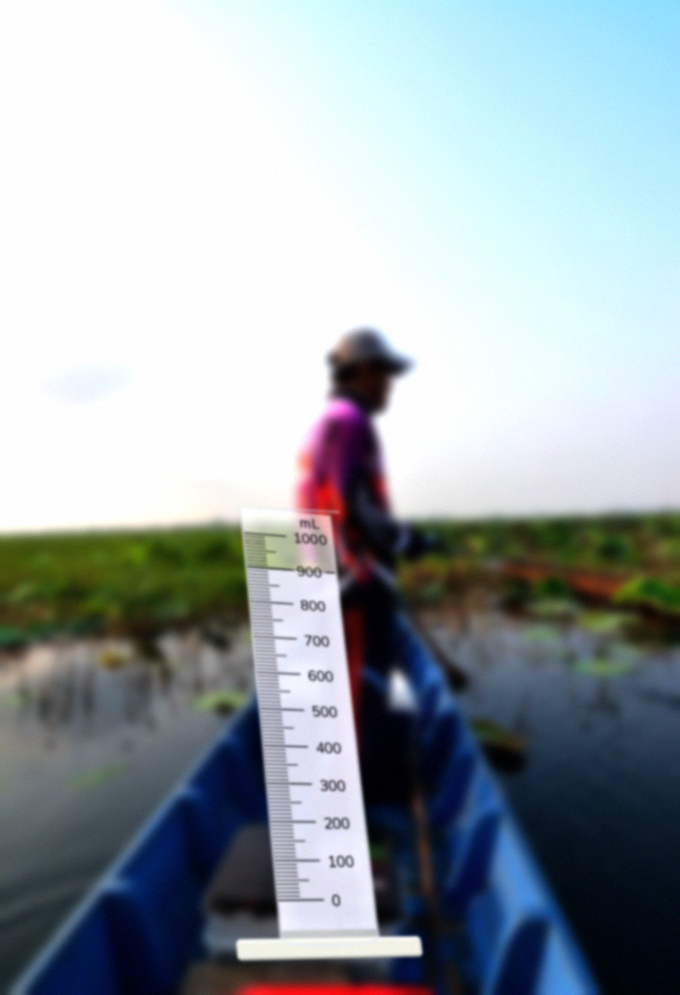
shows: value=900 unit=mL
